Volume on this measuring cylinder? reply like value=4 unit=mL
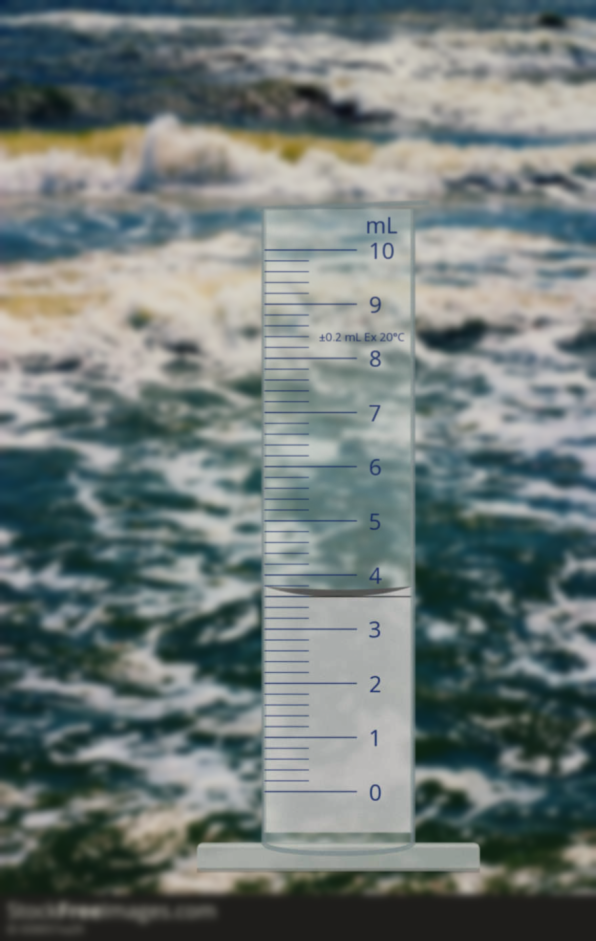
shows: value=3.6 unit=mL
